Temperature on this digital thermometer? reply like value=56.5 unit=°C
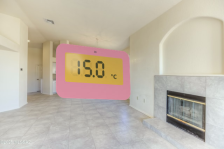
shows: value=15.0 unit=°C
